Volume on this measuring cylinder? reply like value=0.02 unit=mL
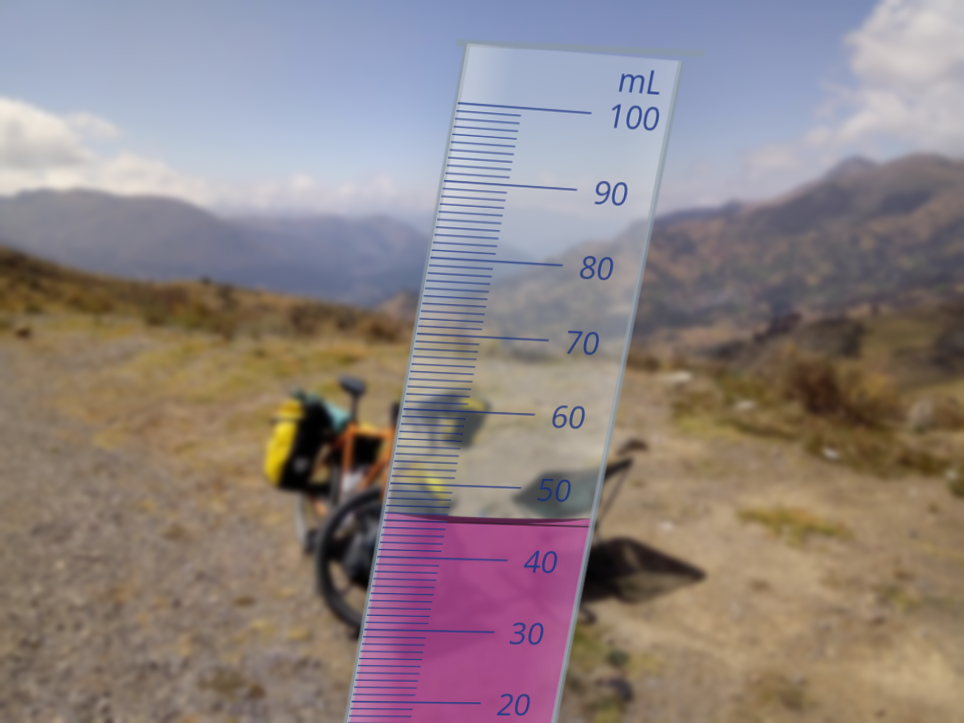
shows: value=45 unit=mL
